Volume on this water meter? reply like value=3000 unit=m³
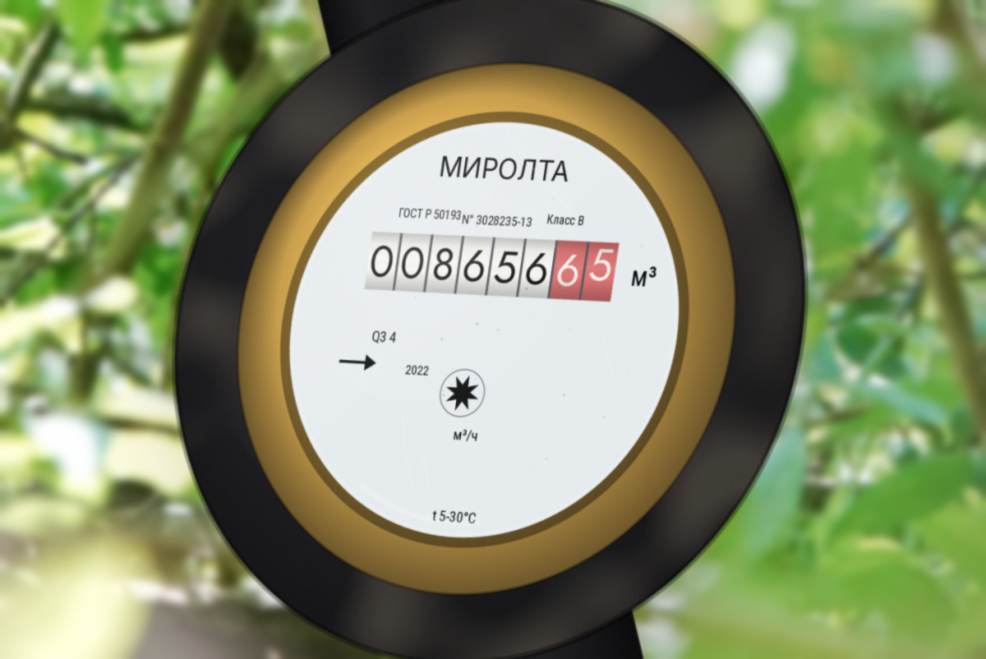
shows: value=8656.65 unit=m³
